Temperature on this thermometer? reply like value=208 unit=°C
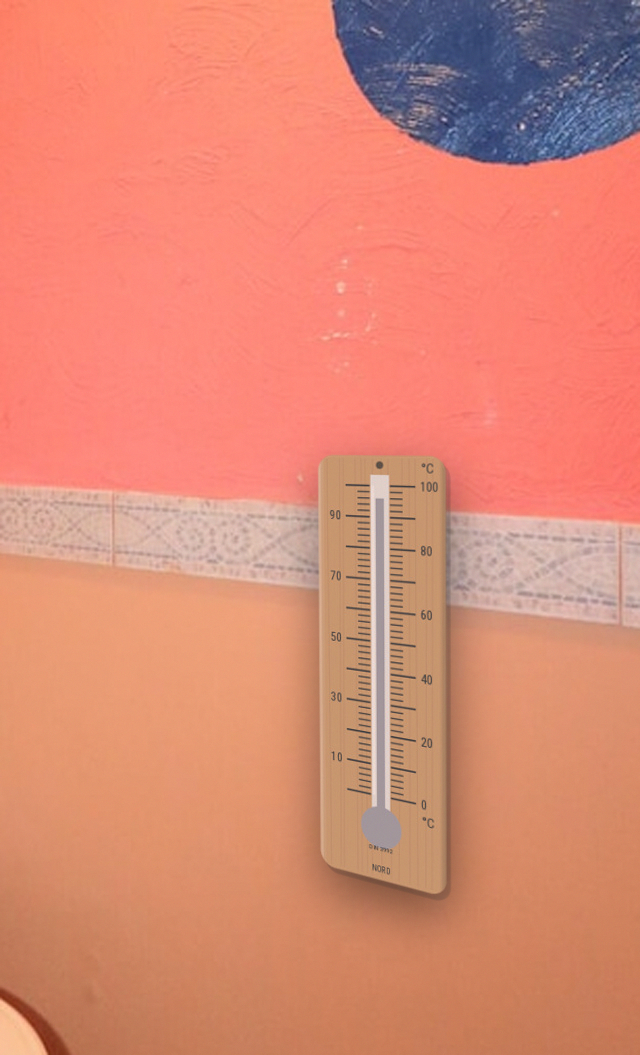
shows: value=96 unit=°C
